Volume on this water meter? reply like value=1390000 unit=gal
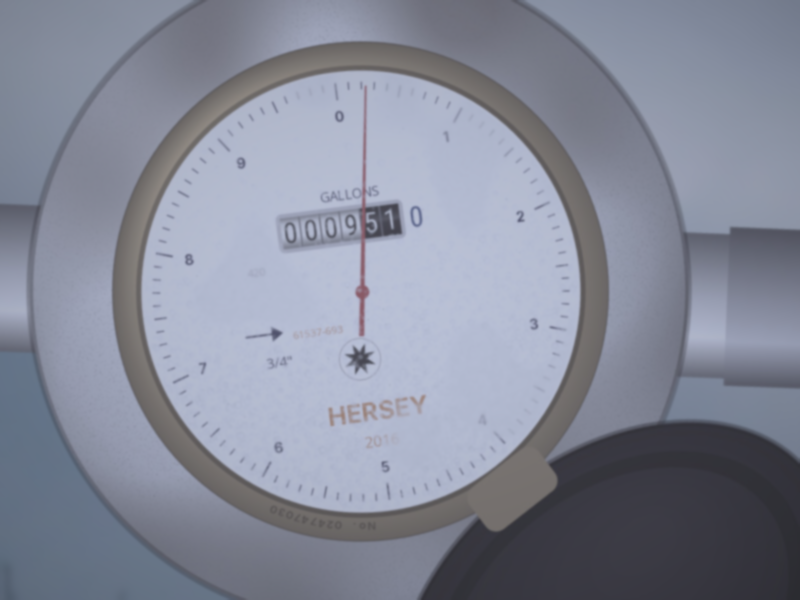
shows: value=9510.2 unit=gal
